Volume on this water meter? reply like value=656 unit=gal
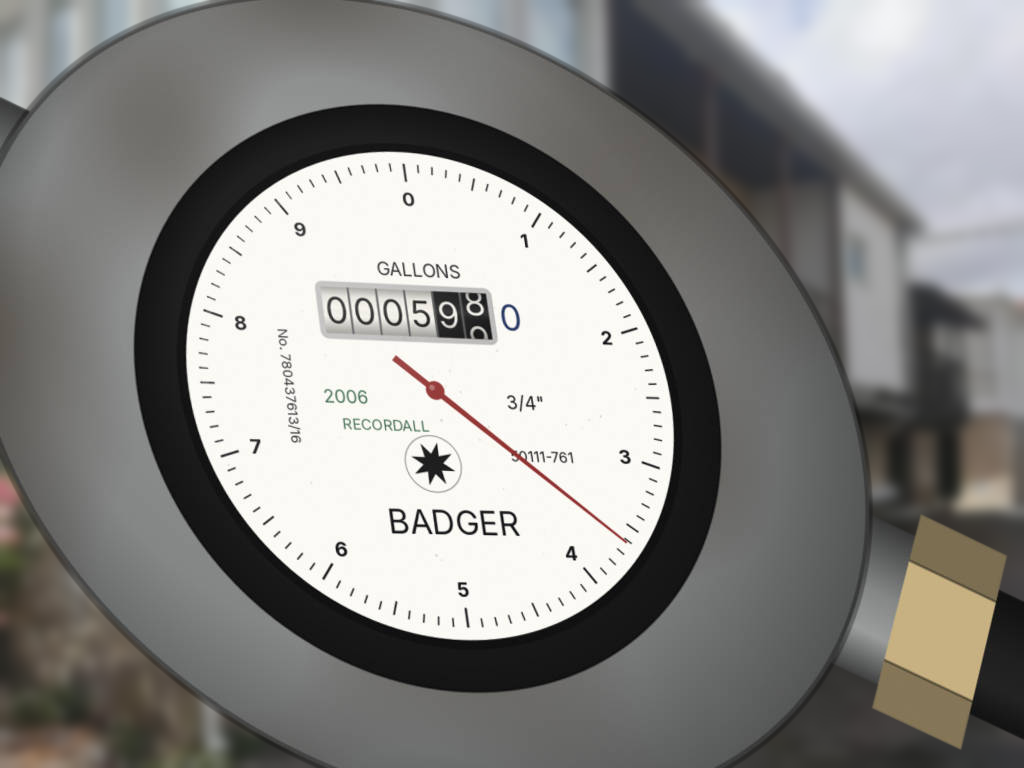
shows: value=5983.6 unit=gal
